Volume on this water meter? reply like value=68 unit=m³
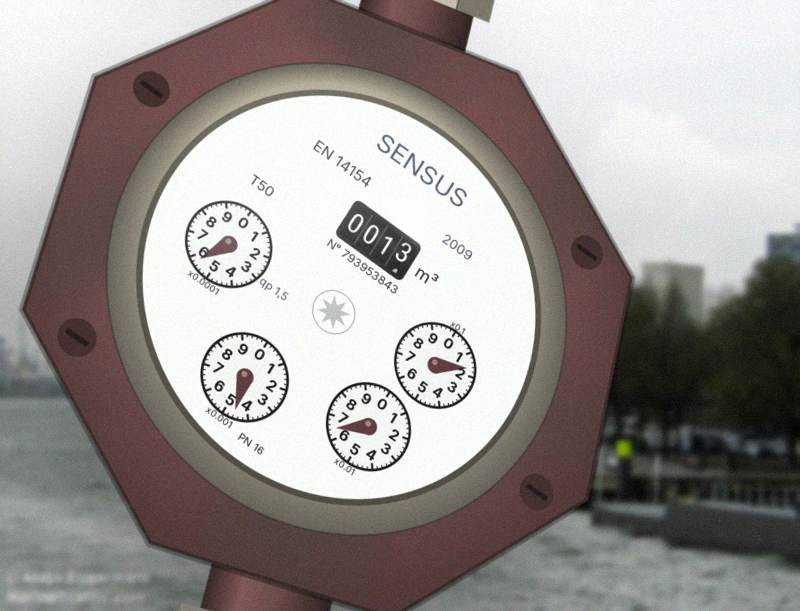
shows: value=13.1645 unit=m³
